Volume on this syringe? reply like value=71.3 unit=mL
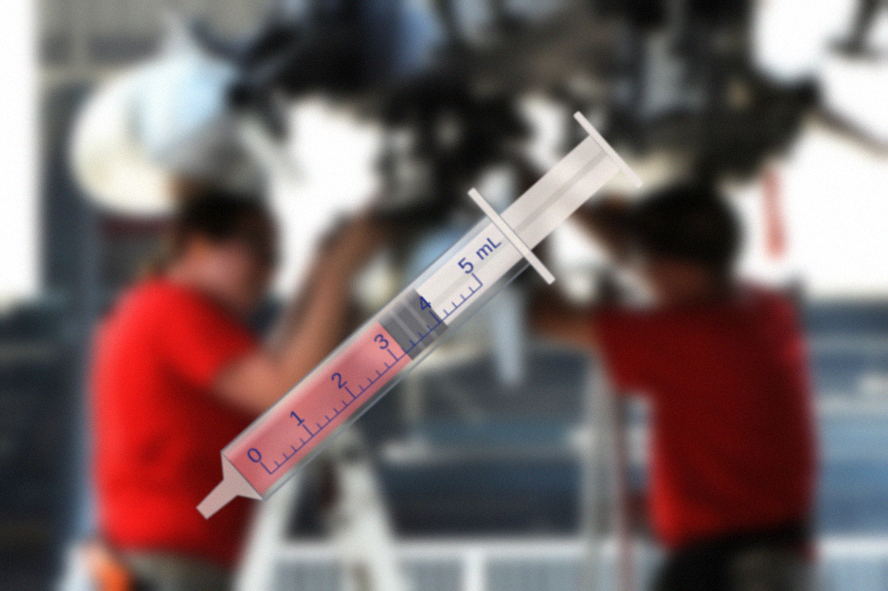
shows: value=3.2 unit=mL
